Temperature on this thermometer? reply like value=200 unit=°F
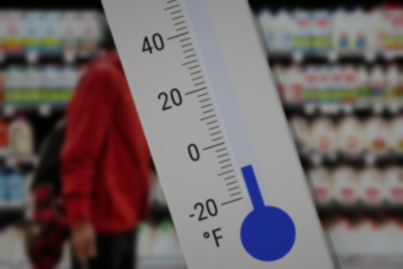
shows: value=-10 unit=°F
